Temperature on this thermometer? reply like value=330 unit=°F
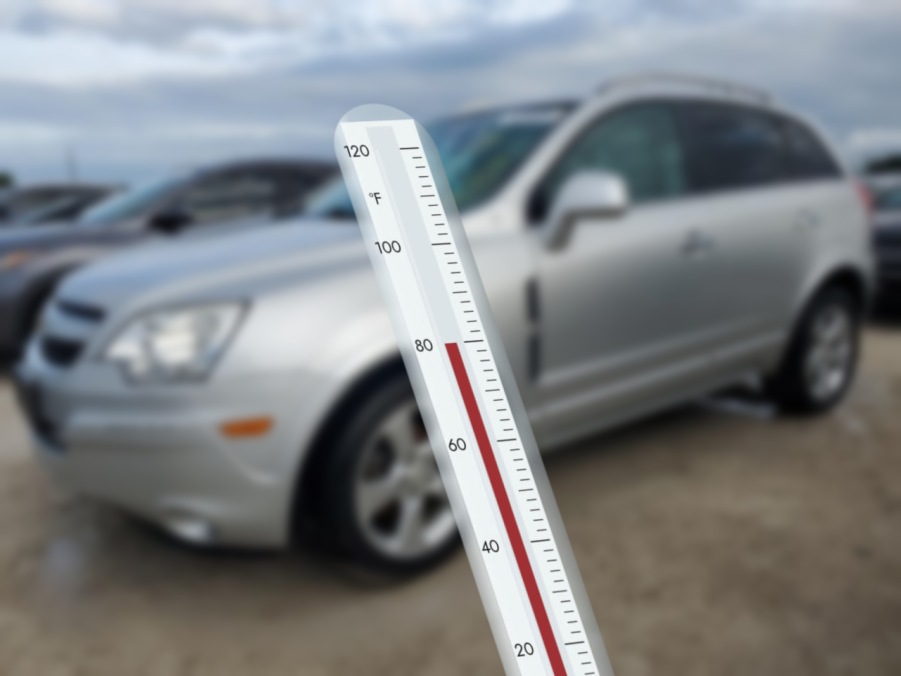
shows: value=80 unit=°F
